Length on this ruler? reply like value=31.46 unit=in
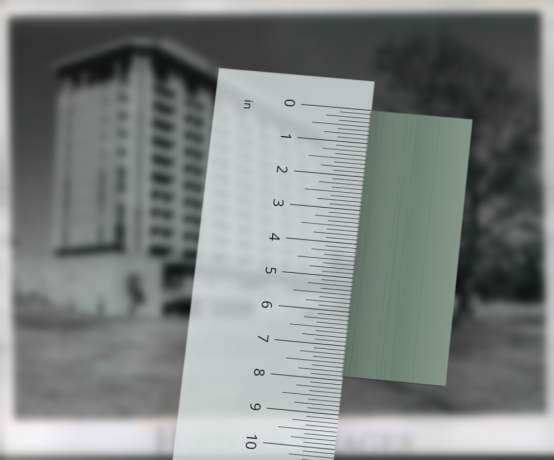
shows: value=7.875 unit=in
